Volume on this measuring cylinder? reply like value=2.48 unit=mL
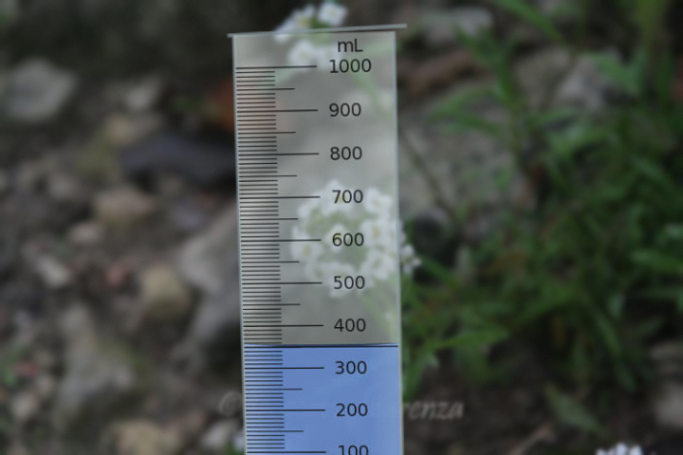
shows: value=350 unit=mL
